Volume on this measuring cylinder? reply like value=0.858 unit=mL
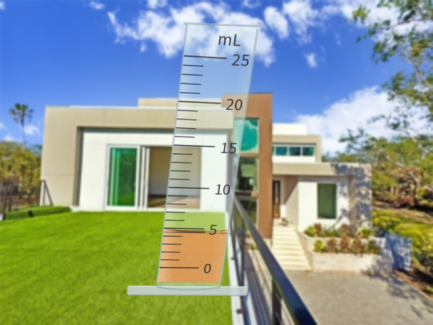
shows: value=4.5 unit=mL
